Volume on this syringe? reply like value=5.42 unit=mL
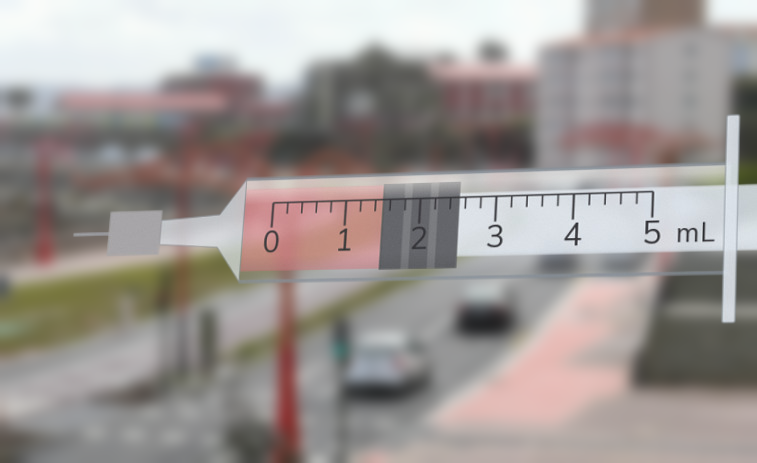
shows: value=1.5 unit=mL
